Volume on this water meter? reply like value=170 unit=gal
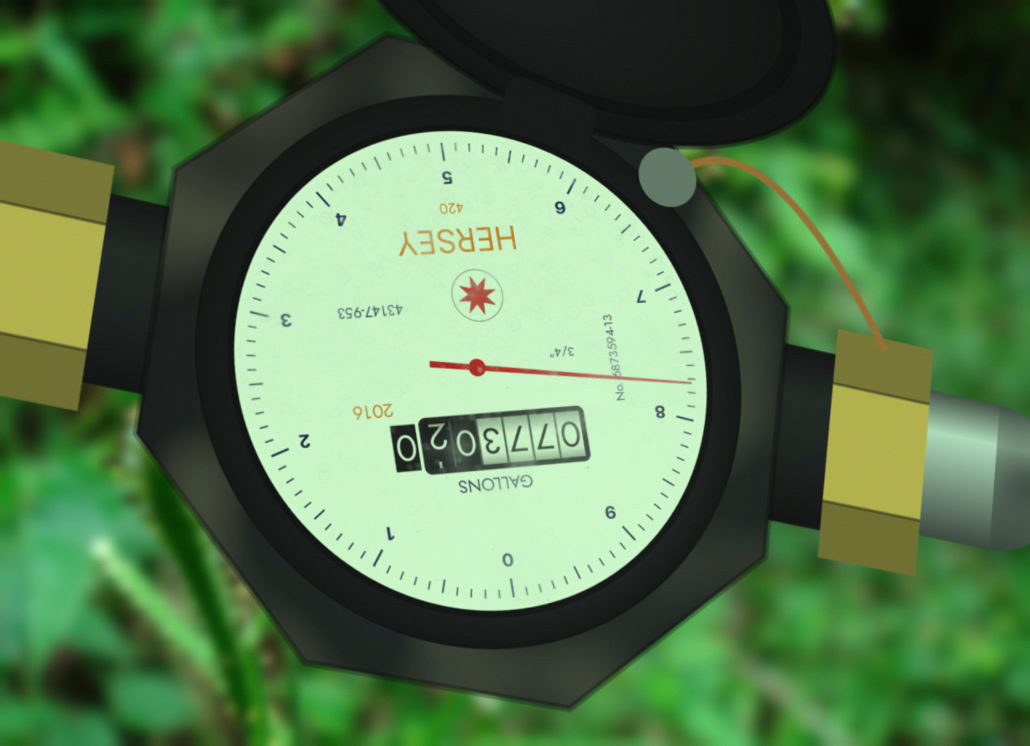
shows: value=773017.7 unit=gal
